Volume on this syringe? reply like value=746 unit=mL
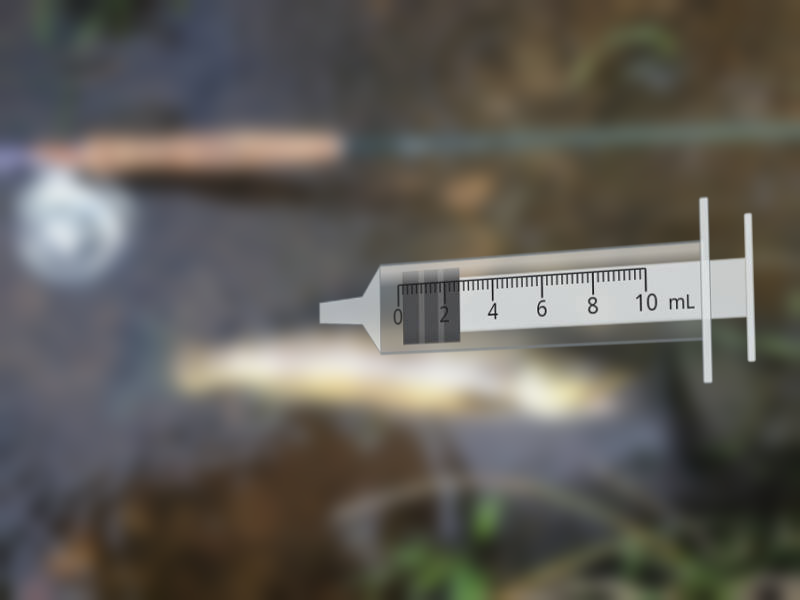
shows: value=0.2 unit=mL
